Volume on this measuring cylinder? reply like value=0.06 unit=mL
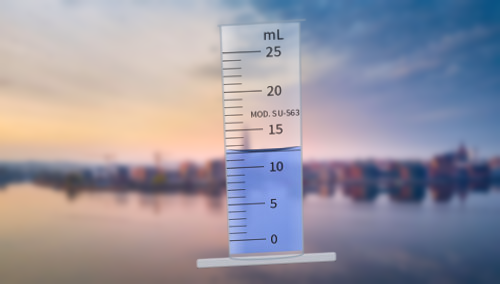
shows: value=12 unit=mL
